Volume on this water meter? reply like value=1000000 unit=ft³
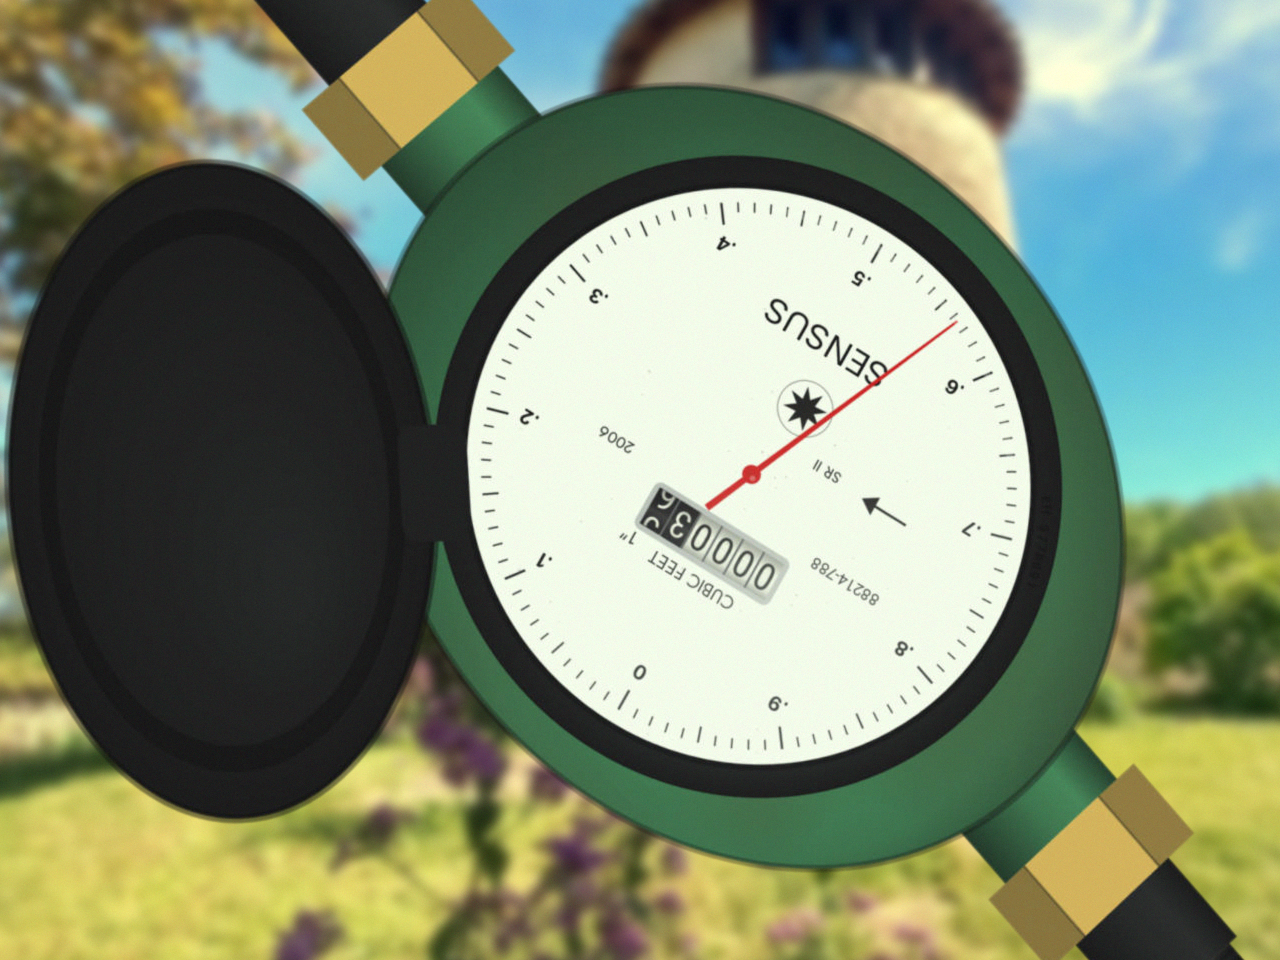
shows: value=35.56 unit=ft³
